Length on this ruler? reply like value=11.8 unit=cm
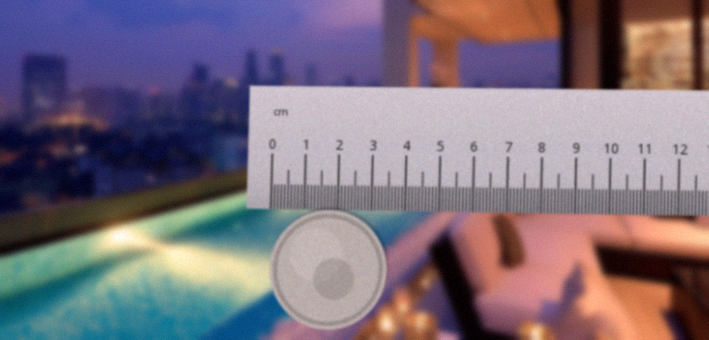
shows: value=3.5 unit=cm
